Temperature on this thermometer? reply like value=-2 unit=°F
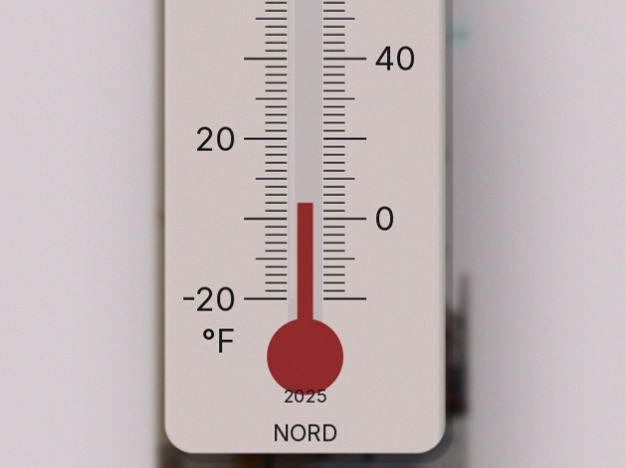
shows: value=4 unit=°F
